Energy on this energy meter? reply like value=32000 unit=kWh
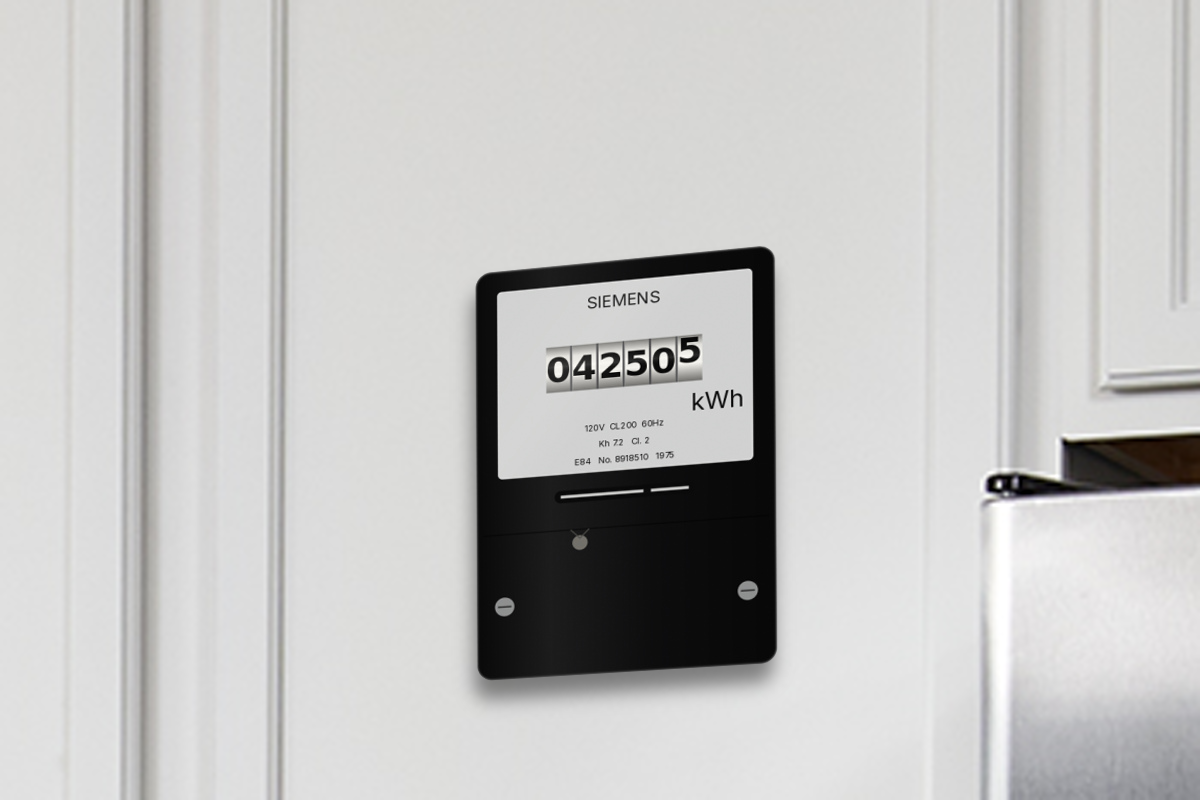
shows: value=42505 unit=kWh
